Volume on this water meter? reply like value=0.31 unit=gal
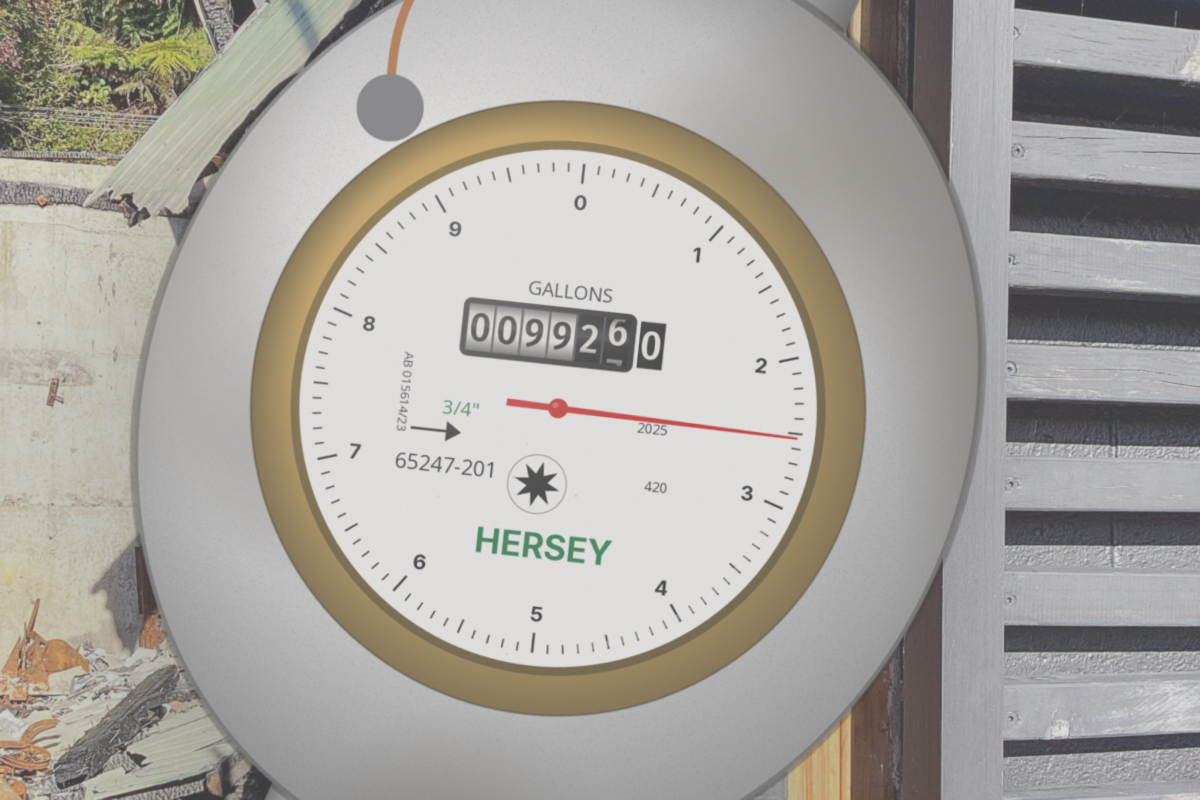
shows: value=99262.5 unit=gal
